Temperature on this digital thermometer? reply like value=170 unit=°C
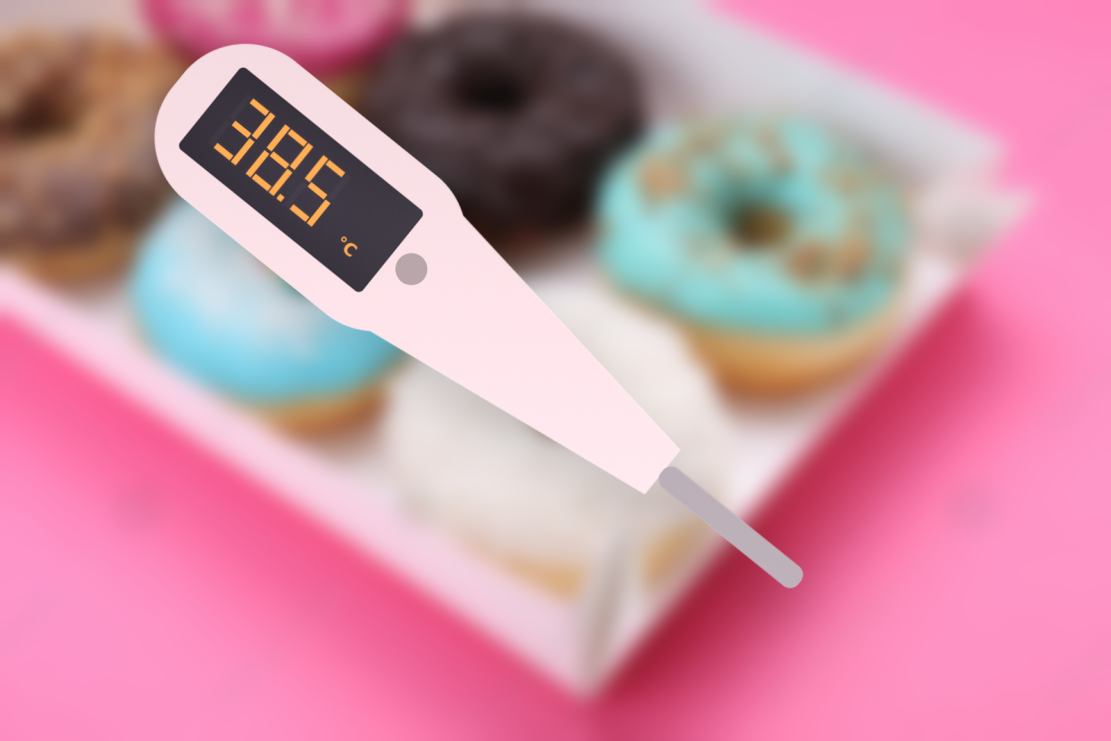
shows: value=38.5 unit=°C
